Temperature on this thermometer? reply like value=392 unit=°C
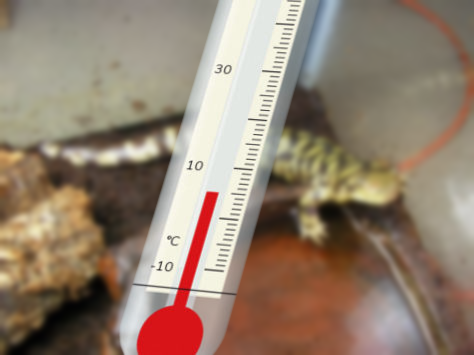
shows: value=5 unit=°C
